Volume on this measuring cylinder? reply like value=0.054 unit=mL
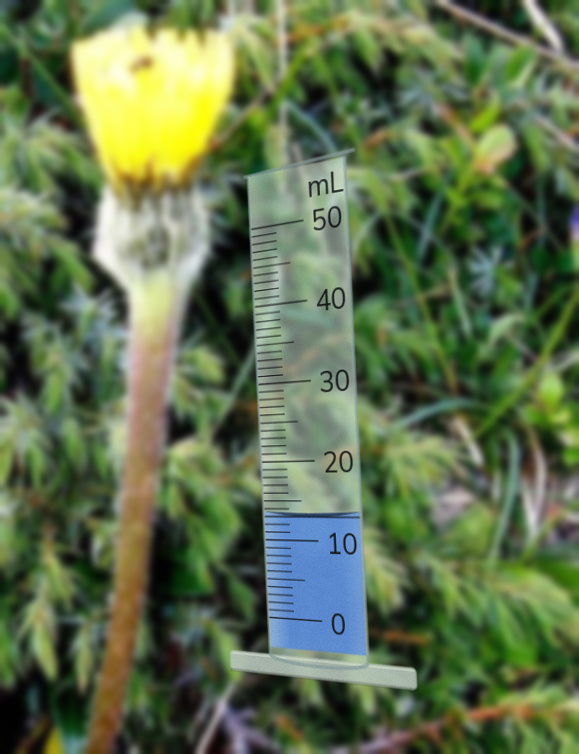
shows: value=13 unit=mL
